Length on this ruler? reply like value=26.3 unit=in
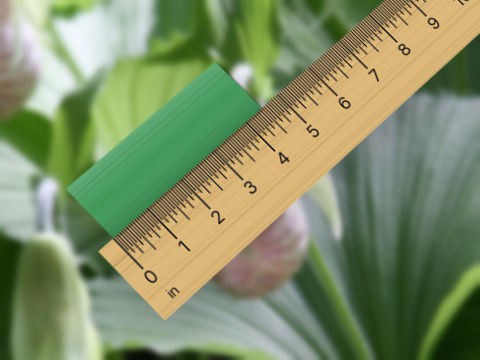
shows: value=4.5 unit=in
